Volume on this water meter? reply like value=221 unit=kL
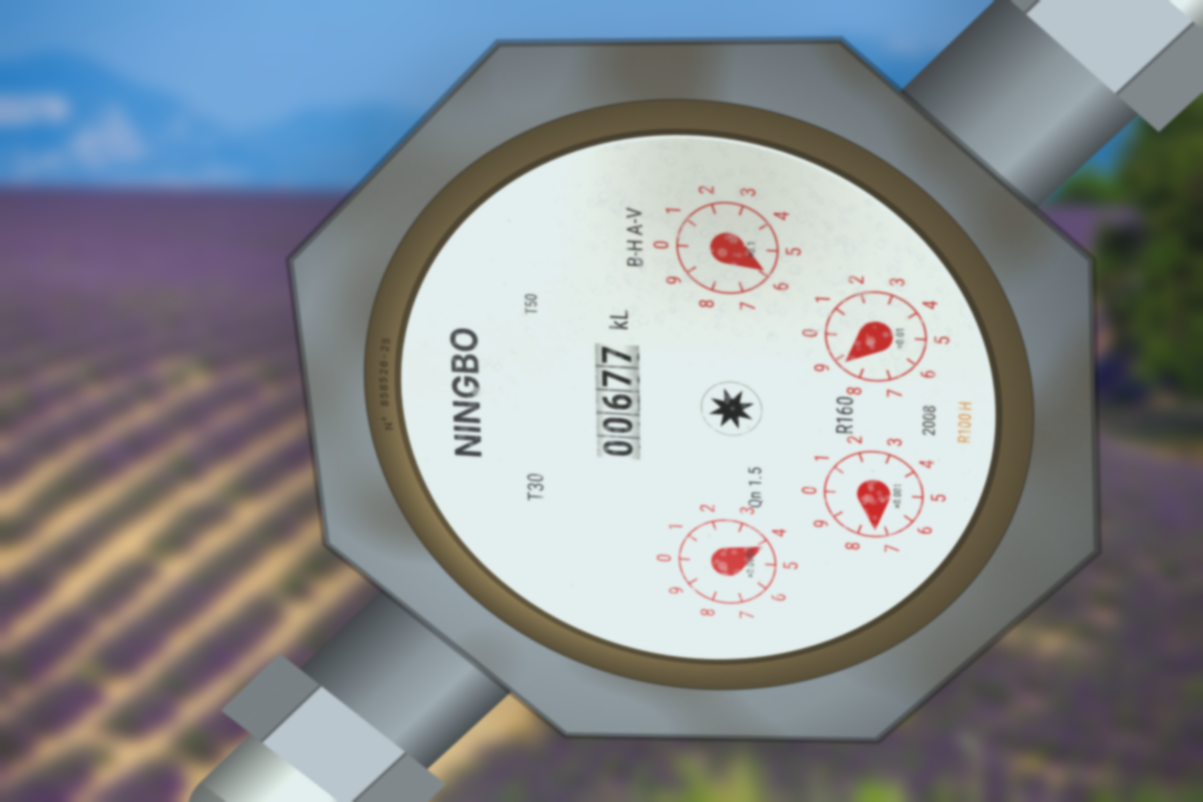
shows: value=677.5874 unit=kL
